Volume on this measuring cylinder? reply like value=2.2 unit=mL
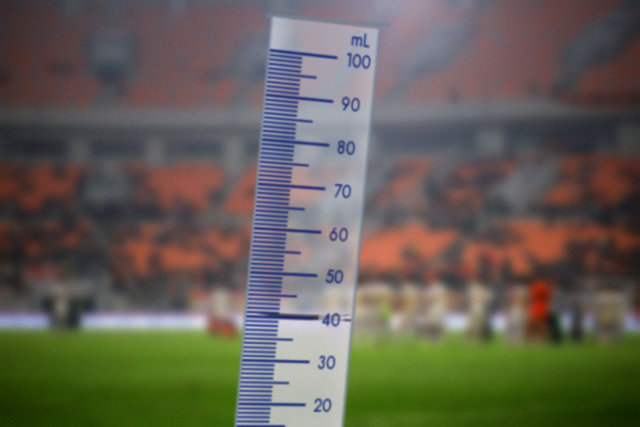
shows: value=40 unit=mL
